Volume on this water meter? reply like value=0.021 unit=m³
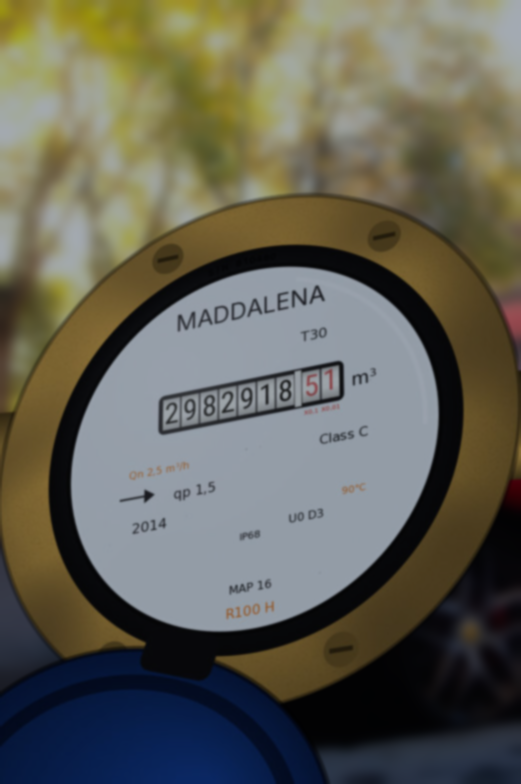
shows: value=2982918.51 unit=m³
